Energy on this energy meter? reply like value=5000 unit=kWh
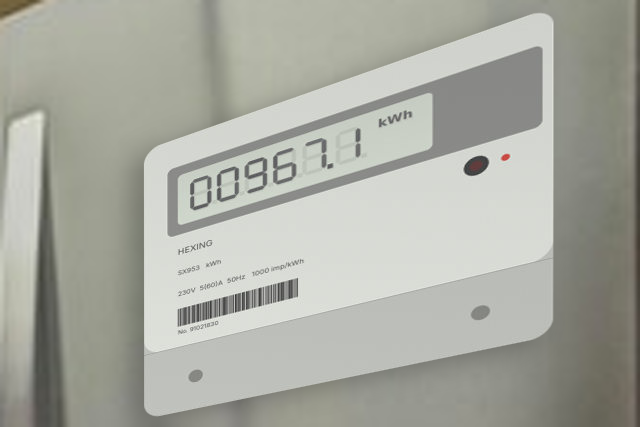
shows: value=967.1 unit=kWh
